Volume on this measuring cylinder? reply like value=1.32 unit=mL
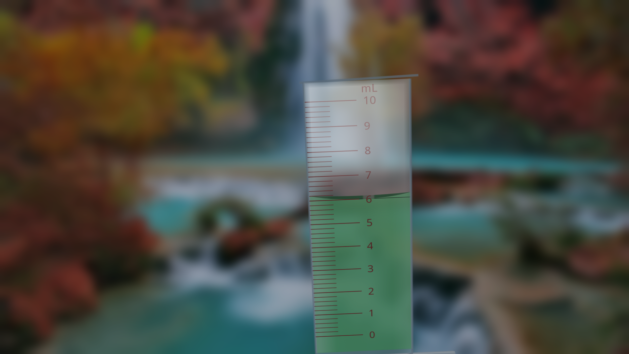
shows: value=6 unit=mL
